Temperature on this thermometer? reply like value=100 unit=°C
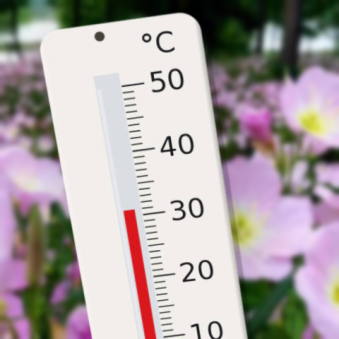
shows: value=31 unit=°C
